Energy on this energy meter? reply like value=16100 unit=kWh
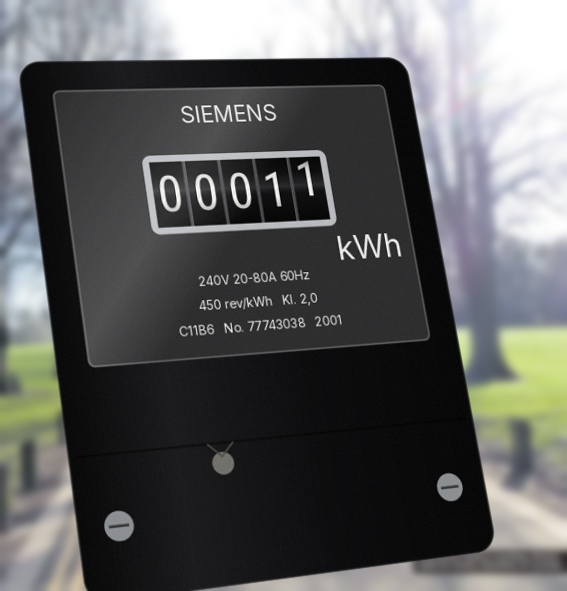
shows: value=11 unit=kWh
